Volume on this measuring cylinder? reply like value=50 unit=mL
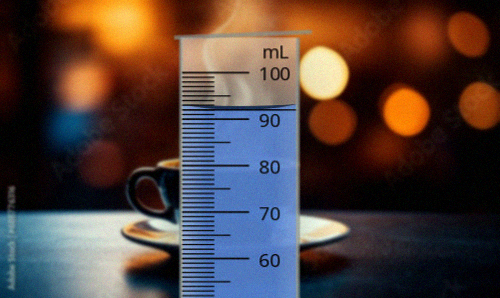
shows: value=92 unit=mL
